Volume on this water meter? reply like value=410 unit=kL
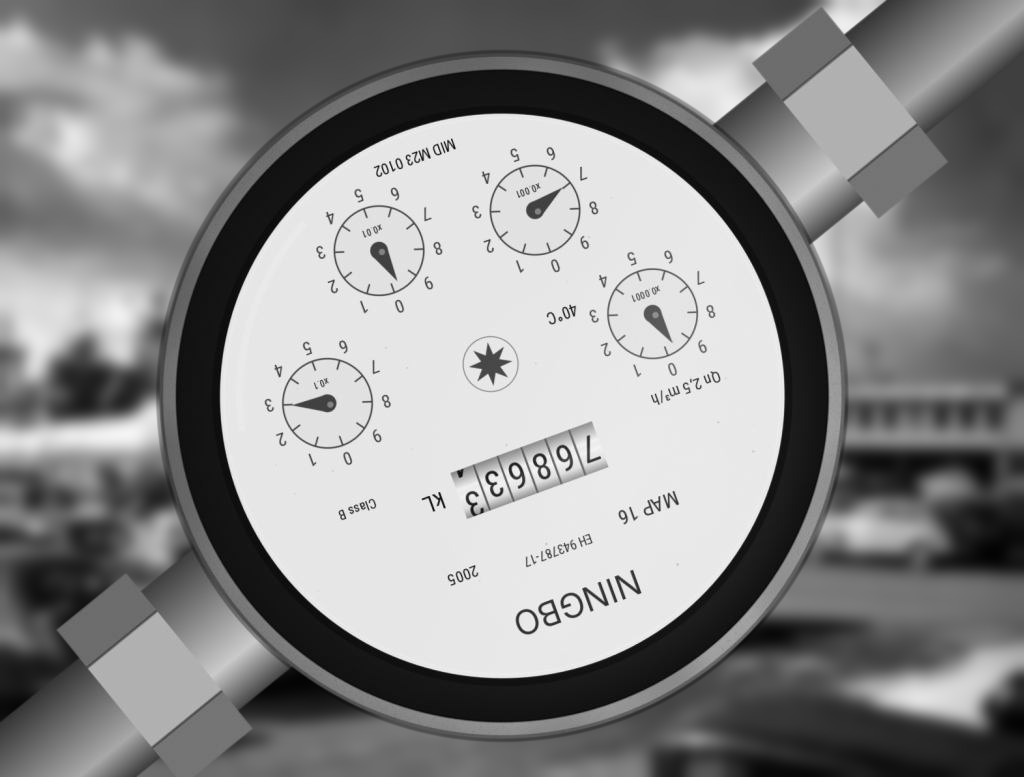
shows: value=768633.2969 unit=kL
